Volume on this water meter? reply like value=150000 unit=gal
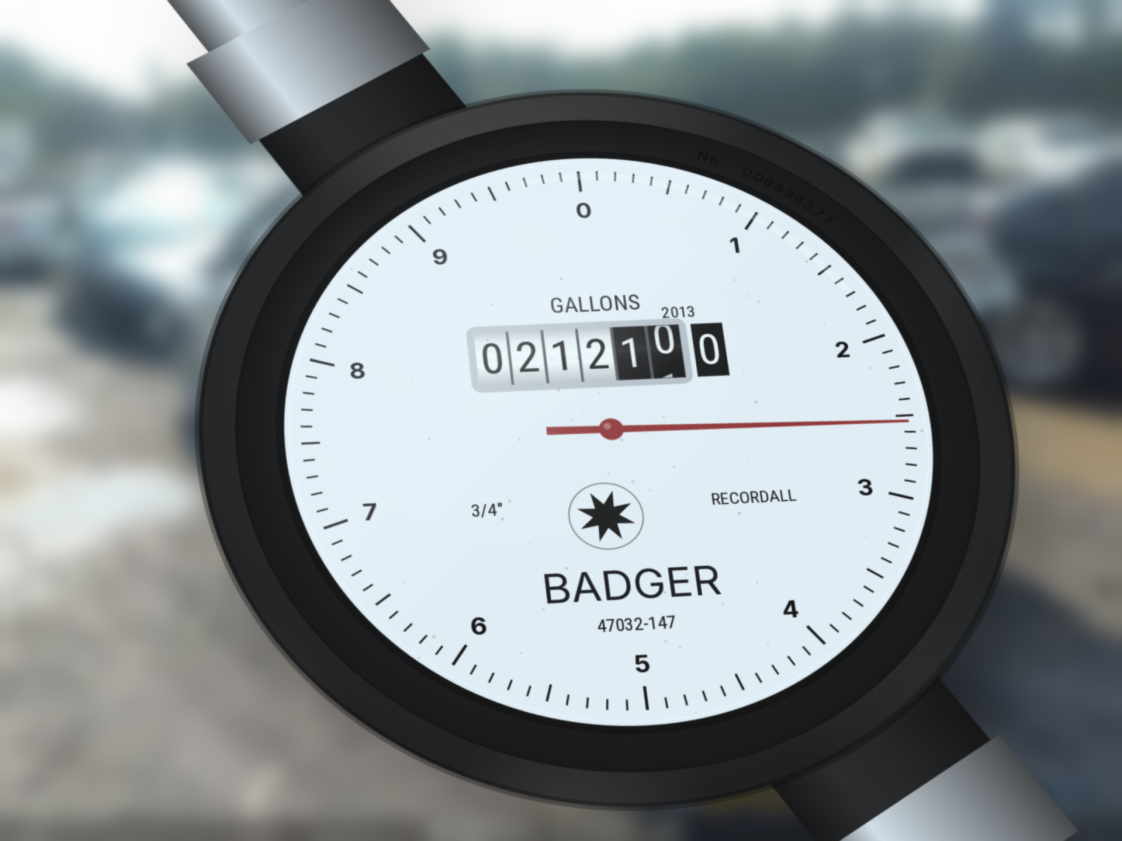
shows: value=212102.5 unit=gal
